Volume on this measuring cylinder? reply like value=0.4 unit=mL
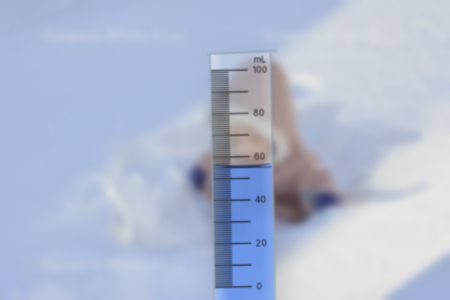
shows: value=55 unit=mL
